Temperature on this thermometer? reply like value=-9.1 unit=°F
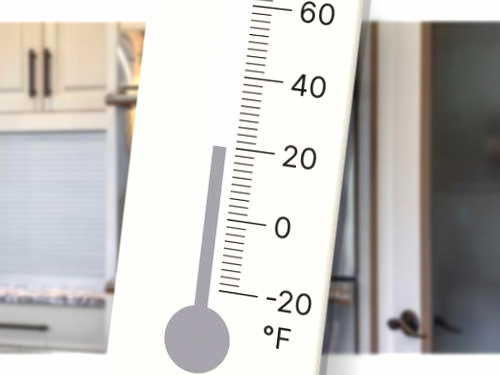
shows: value=20 unit=°F
